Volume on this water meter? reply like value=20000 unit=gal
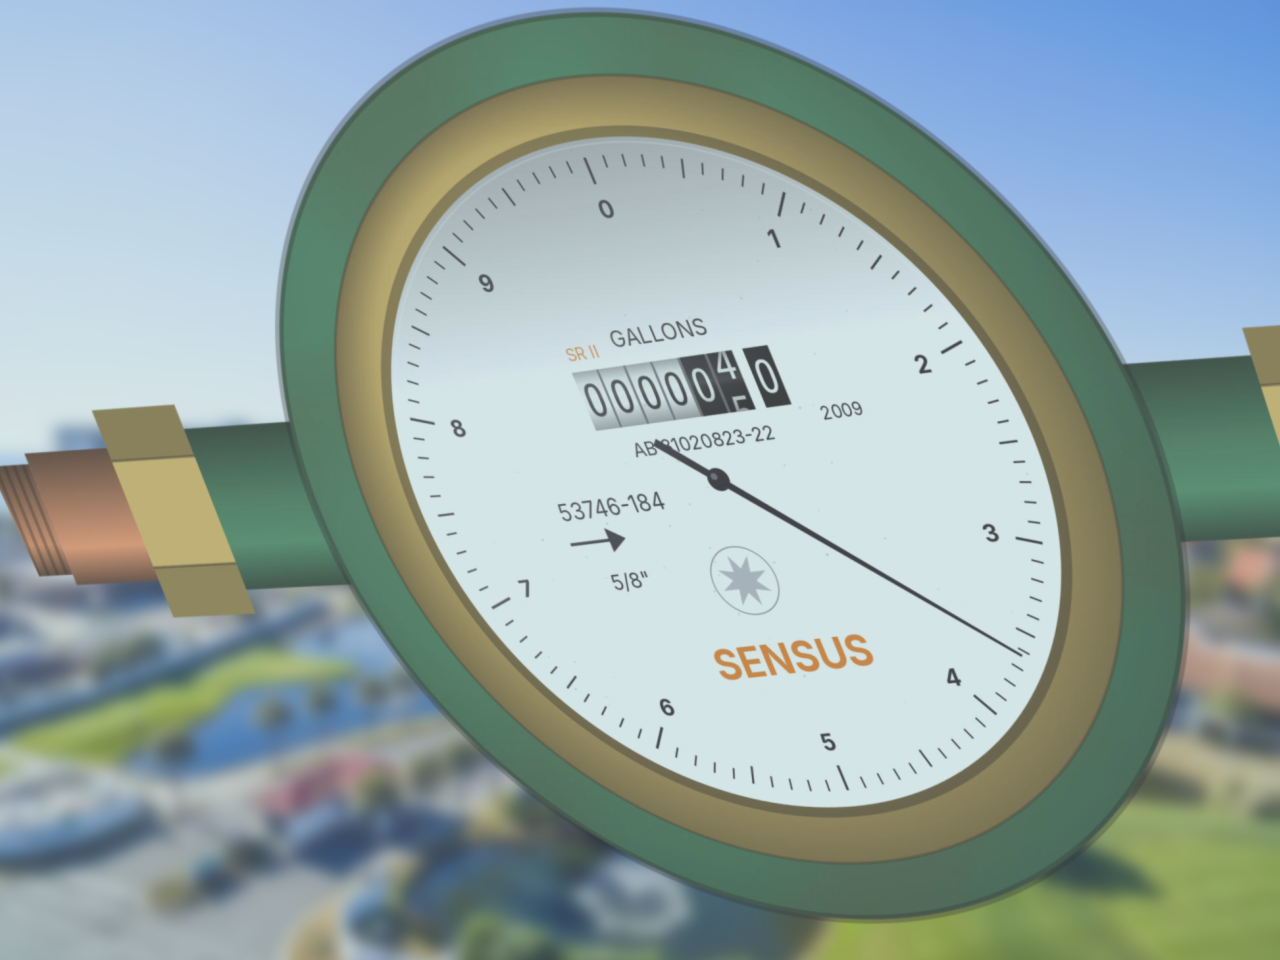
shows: value=43.6 unit=gal
